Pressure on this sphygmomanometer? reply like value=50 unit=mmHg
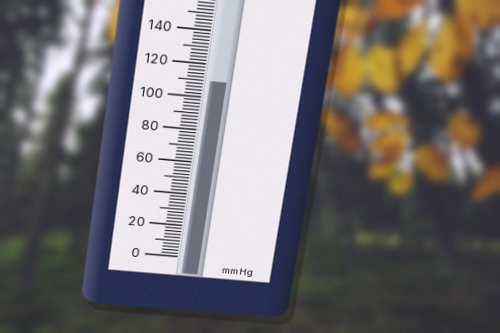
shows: value=110 unit=mmHg
